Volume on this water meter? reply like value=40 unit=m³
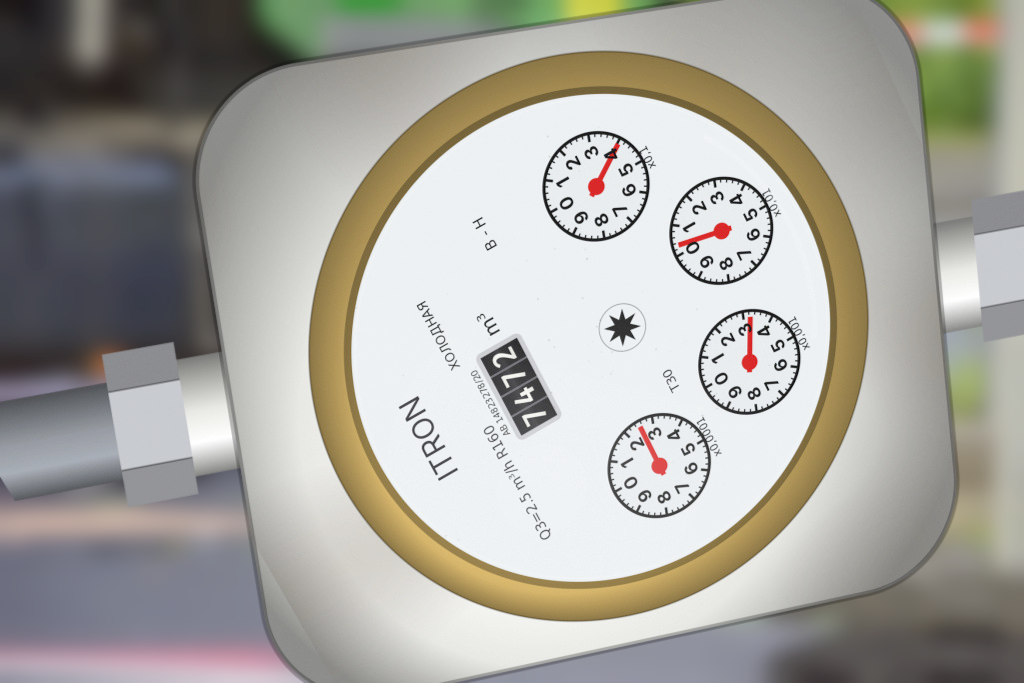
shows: value=7472.4032 unit=m³
